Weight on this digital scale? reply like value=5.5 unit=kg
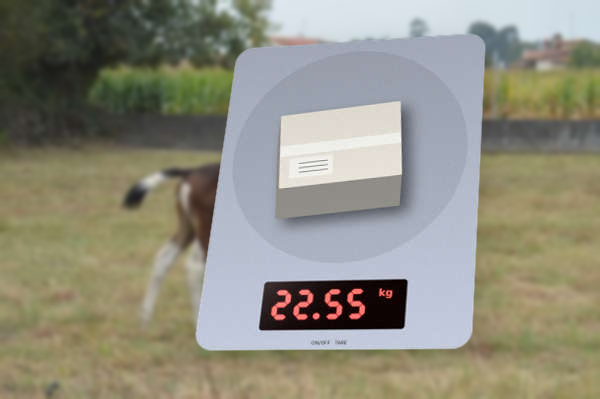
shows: value=22.55 unit=kg
